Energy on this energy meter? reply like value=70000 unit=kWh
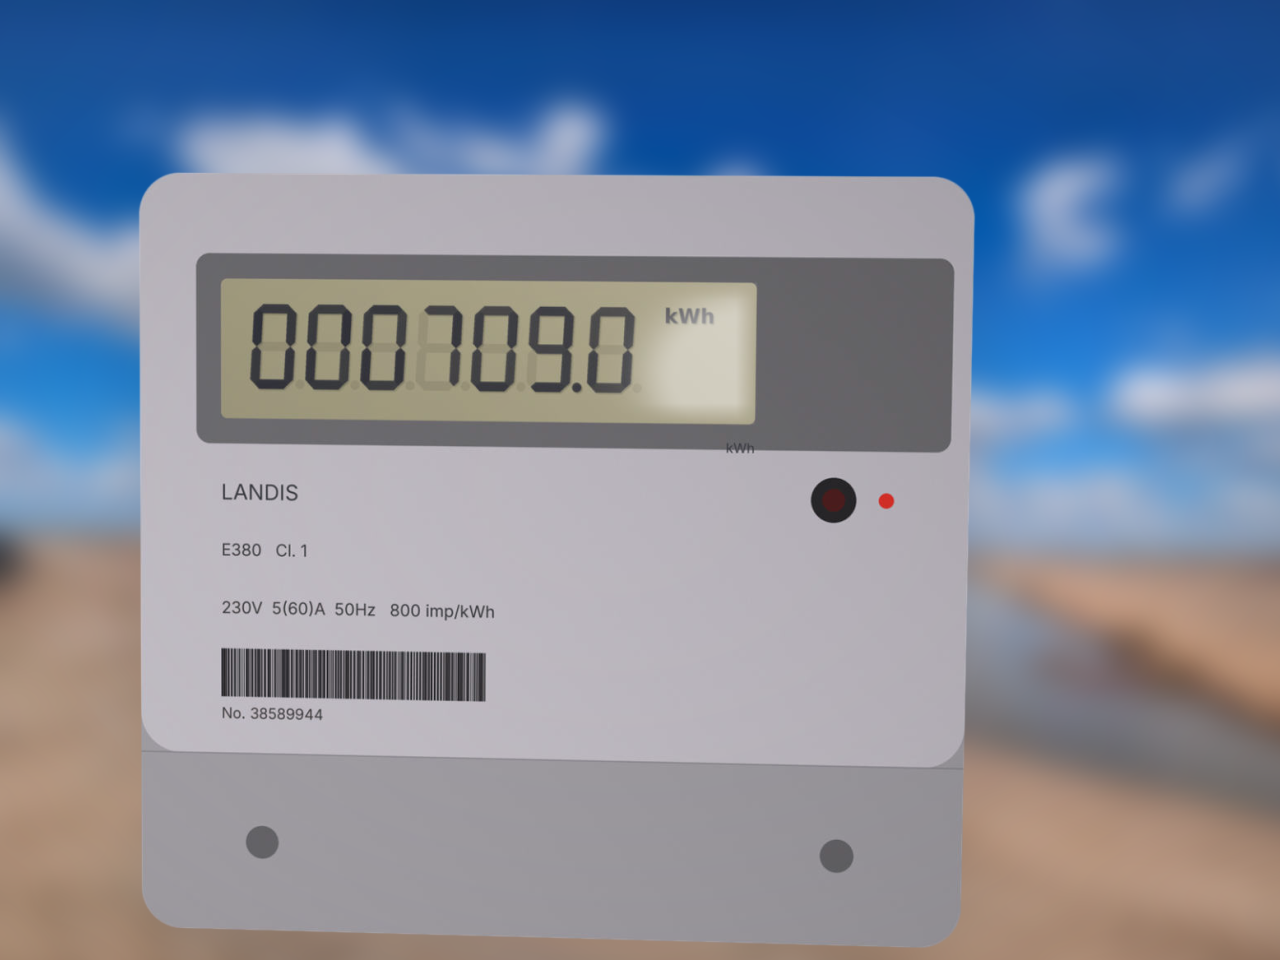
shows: value=709.0 unit=kWh
